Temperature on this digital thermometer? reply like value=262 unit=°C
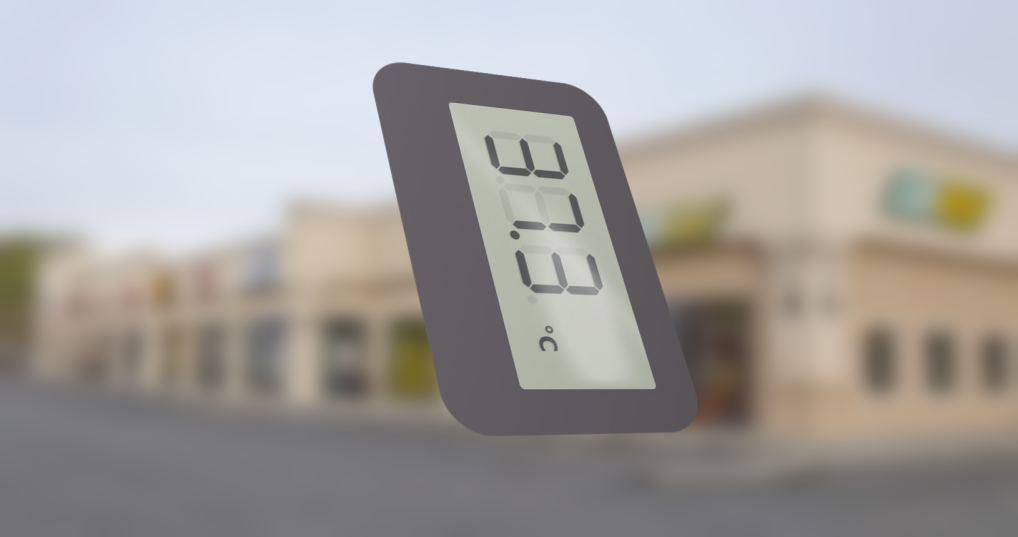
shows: value=37.3 unit=°C
